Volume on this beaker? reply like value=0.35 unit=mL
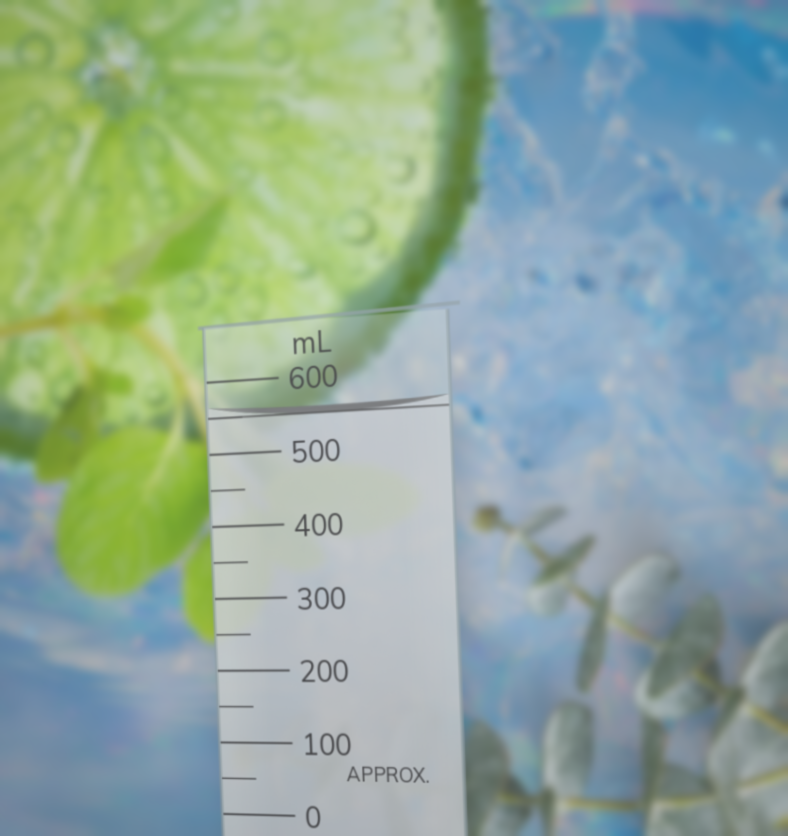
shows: value=550 unit=mL
